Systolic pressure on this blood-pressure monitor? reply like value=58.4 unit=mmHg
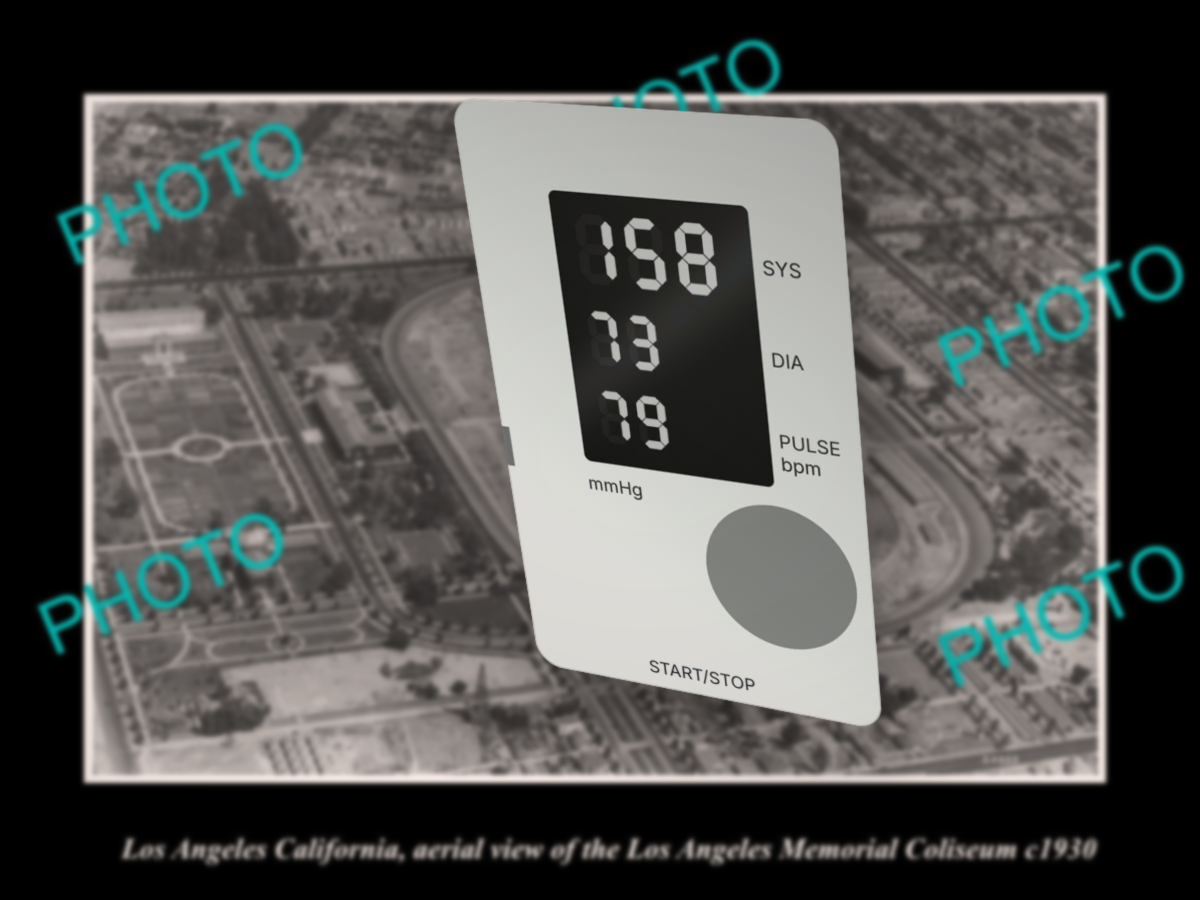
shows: value=158 unit=mmHg
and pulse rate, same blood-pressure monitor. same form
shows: value=79 unit=bpm
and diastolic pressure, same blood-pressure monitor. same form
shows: value=73 unit=mmHg
